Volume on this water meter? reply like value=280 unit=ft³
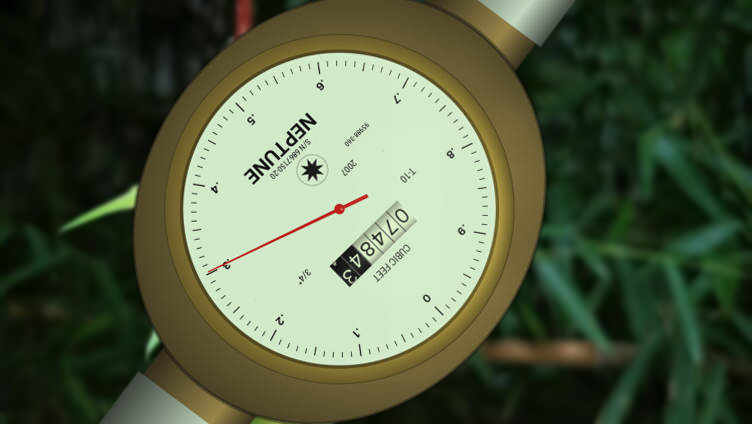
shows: value=74843.30 unit=ft³
